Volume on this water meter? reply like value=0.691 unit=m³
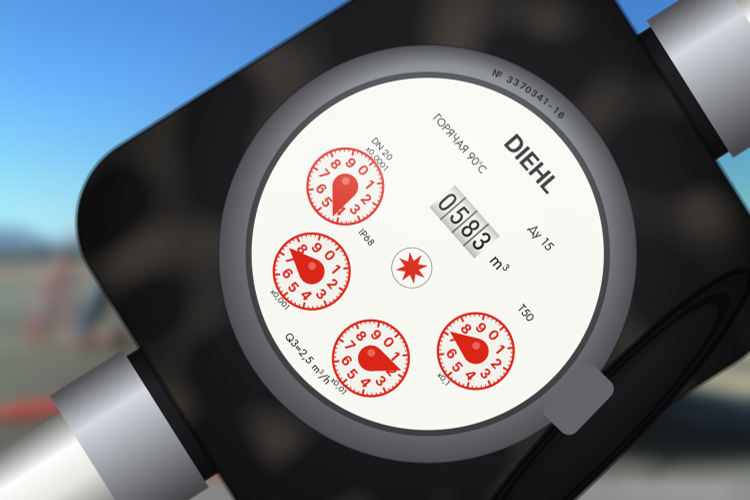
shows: value=583.7174 unit=m³
